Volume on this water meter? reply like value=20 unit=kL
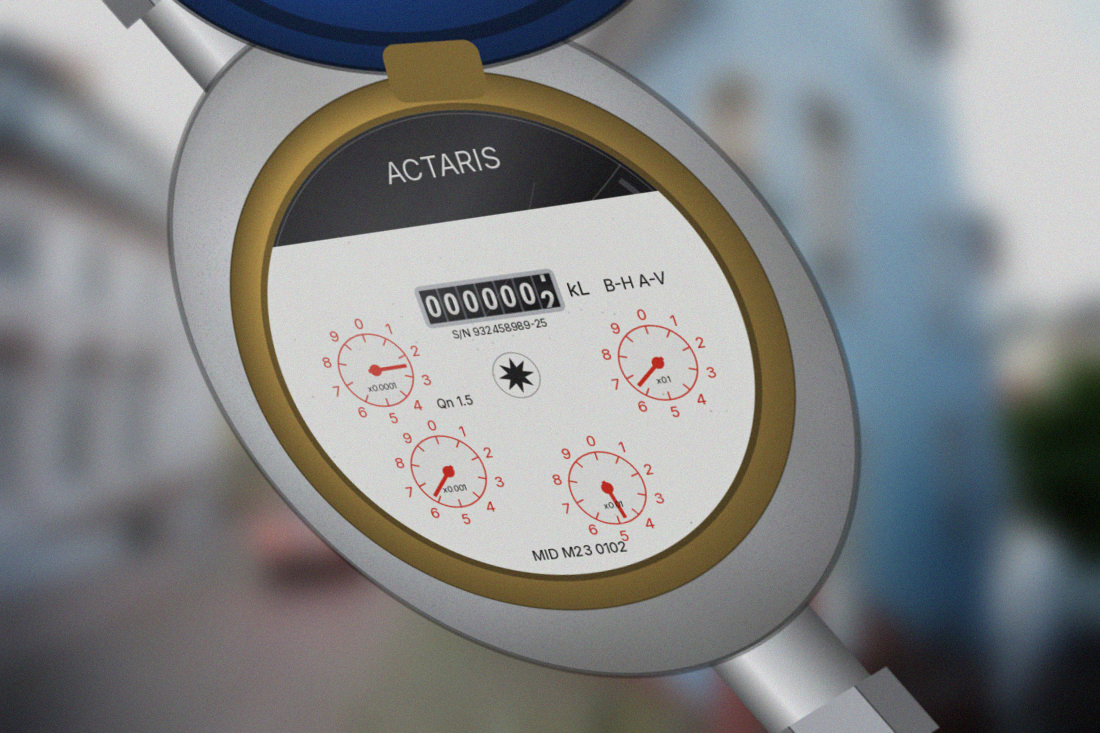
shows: value=1.6462 unit=kL
